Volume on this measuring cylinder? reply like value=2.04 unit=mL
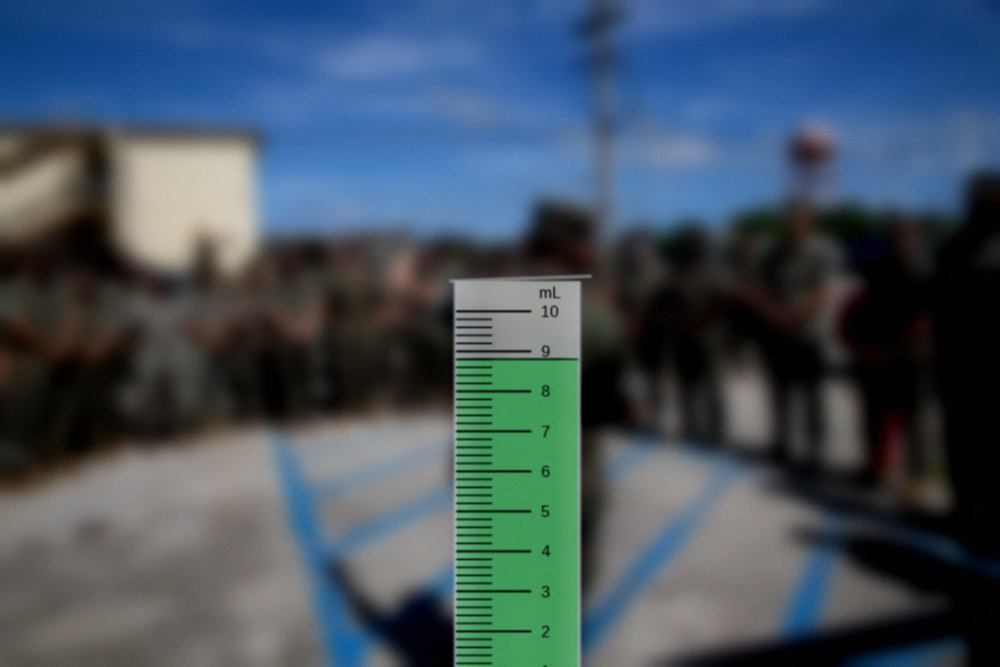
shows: value=8.8 unit=mL
